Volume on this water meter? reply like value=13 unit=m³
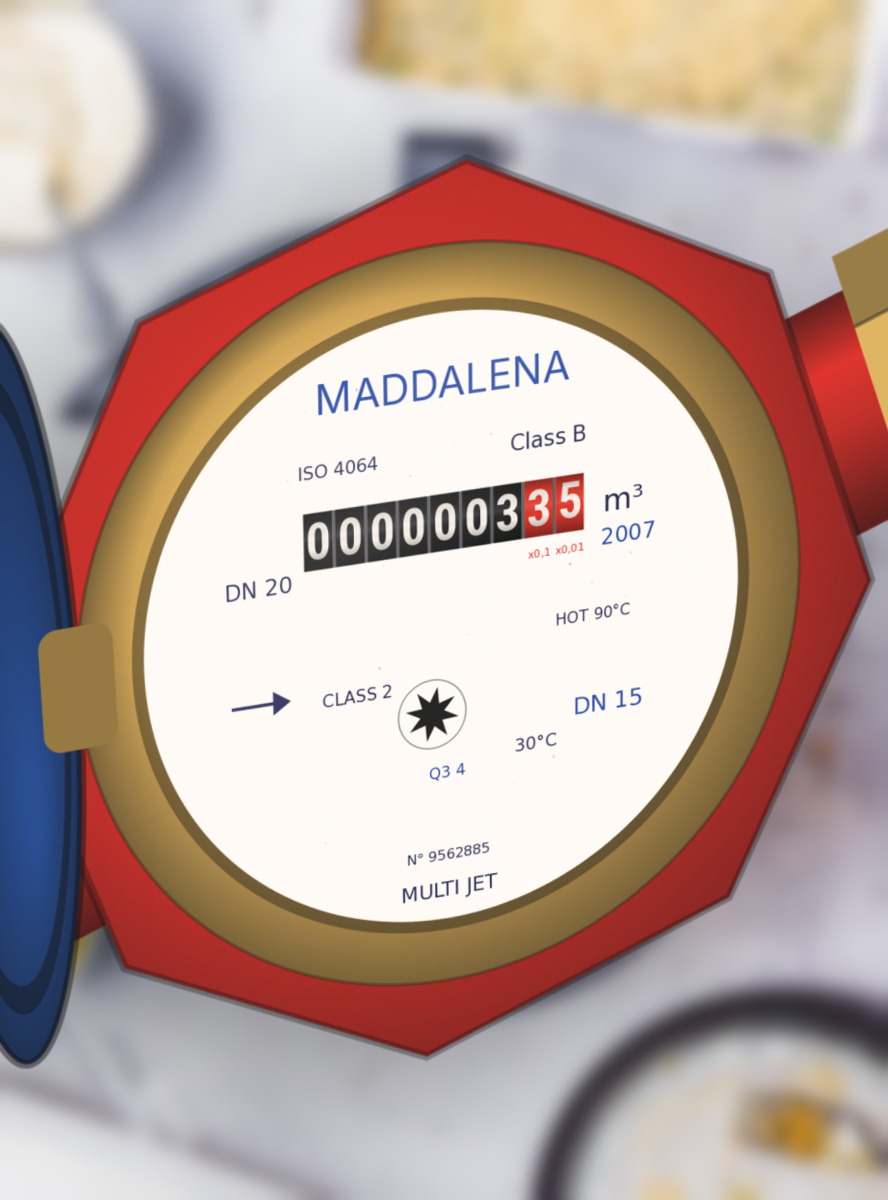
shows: value=3.35 unit=m³
